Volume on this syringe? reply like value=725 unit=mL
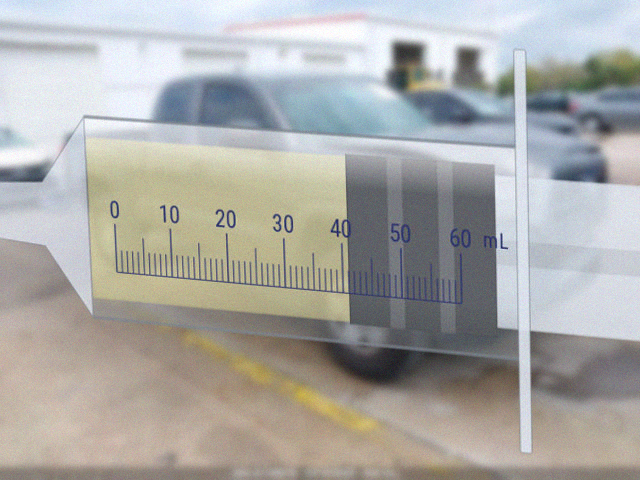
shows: value=41 unit=mL
